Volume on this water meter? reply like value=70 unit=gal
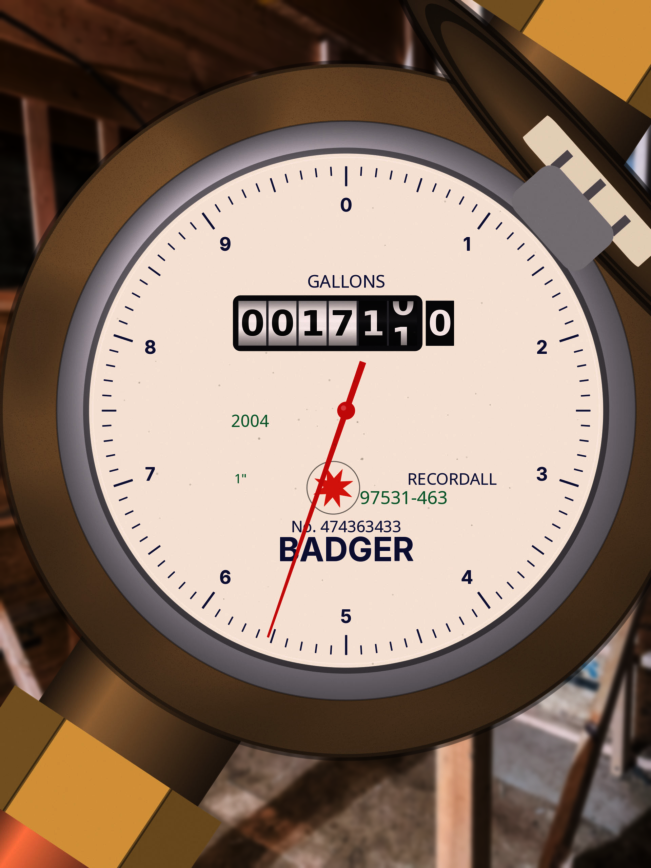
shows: value=17105.5 unit=gal
